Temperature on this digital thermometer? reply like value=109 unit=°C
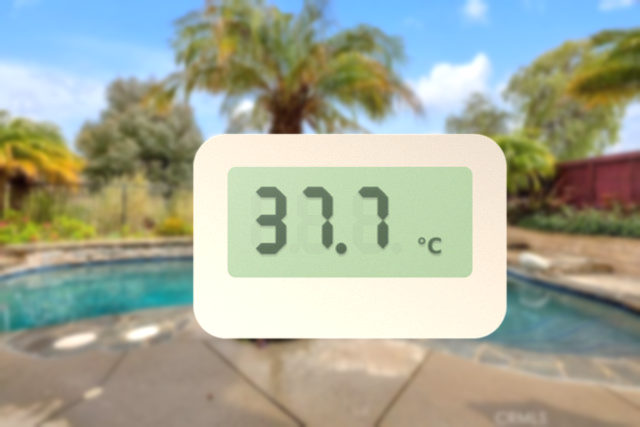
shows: value=37.7 unit=°C
